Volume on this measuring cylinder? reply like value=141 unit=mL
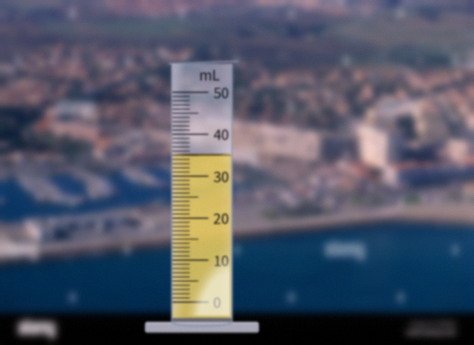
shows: value=35 unit=mL
